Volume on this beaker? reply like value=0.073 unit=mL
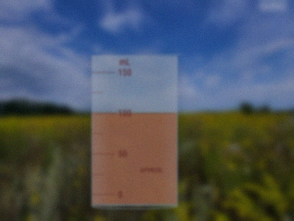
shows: value=100 unit=mL
